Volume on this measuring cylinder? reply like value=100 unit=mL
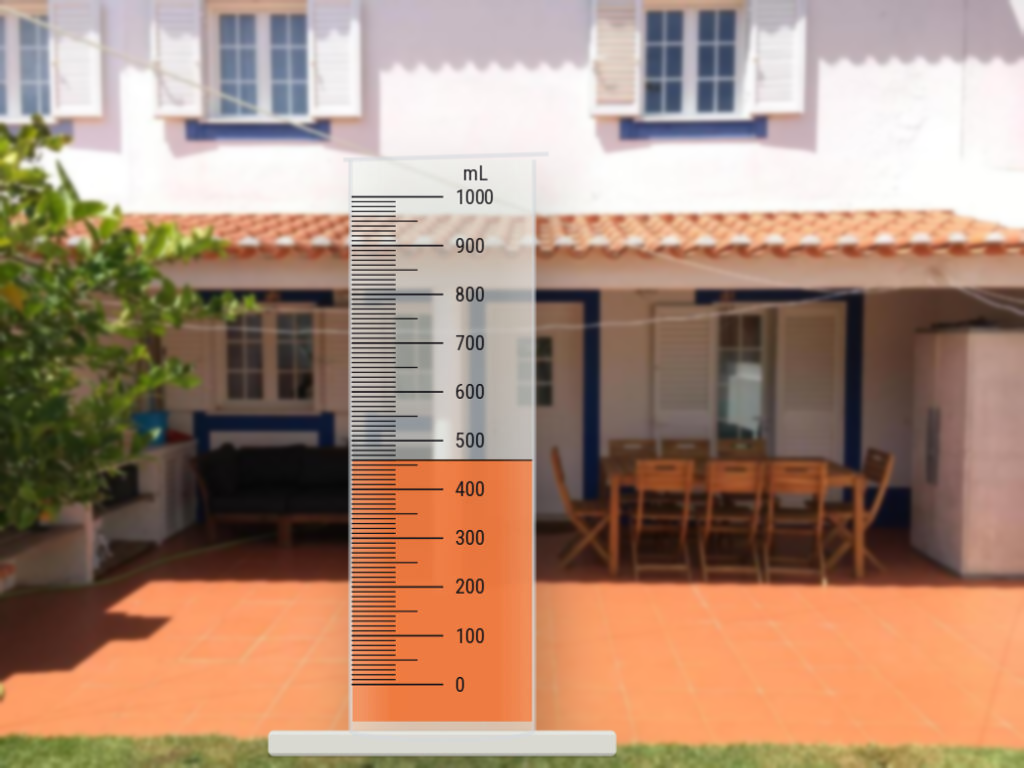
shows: value=460 unit=mL
